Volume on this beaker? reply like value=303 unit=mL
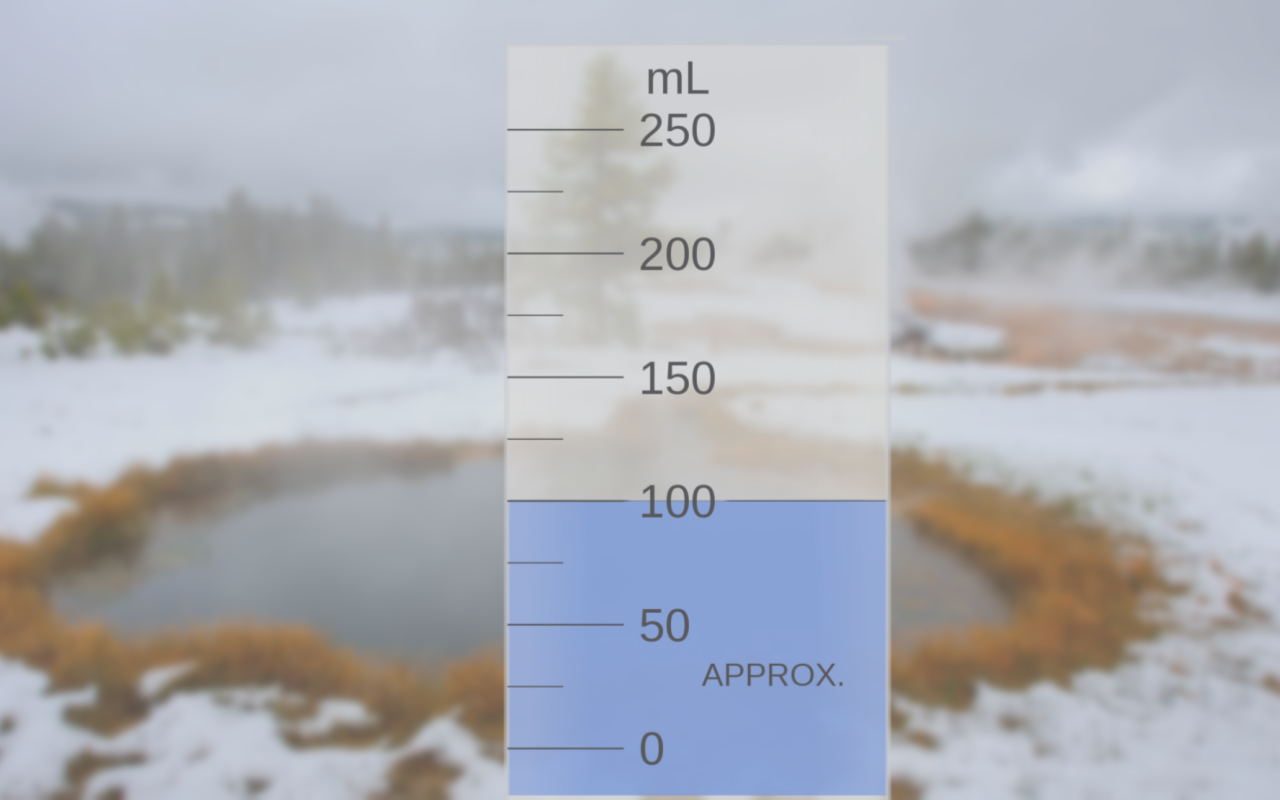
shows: value=100 unit=mL
